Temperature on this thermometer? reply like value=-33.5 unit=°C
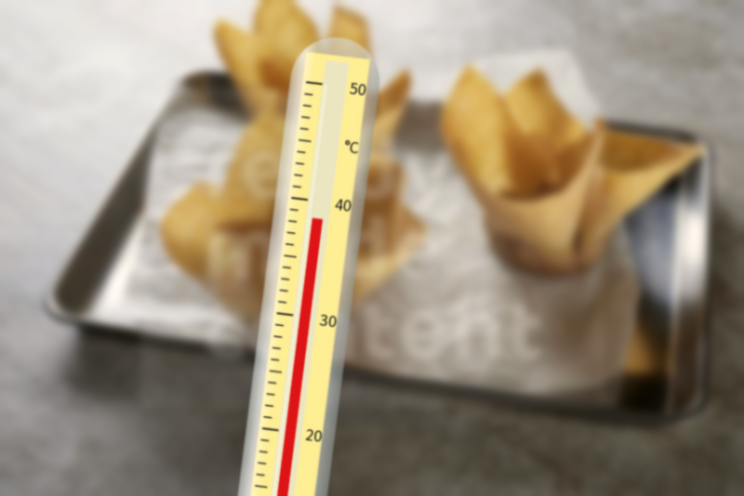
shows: value=38.5 unit=°C
